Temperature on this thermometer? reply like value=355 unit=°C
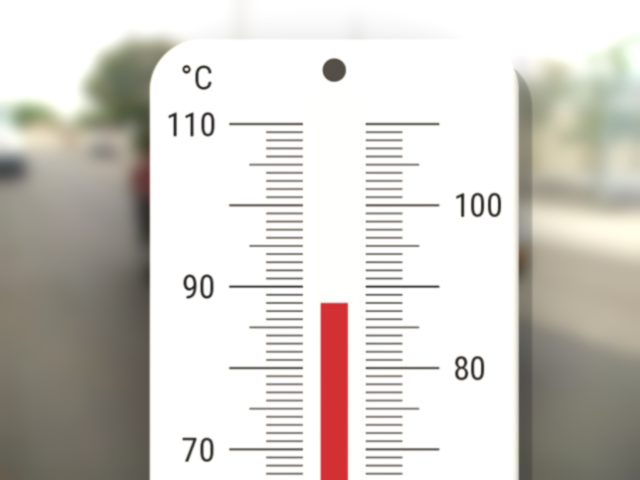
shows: value=88 unit=°C
